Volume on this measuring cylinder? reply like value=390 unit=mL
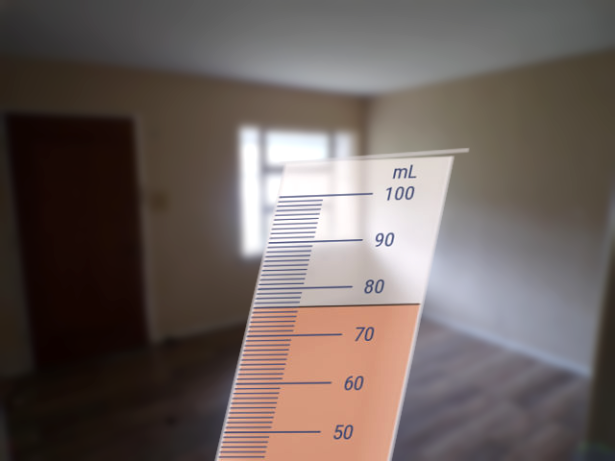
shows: value=76 unit=mL
